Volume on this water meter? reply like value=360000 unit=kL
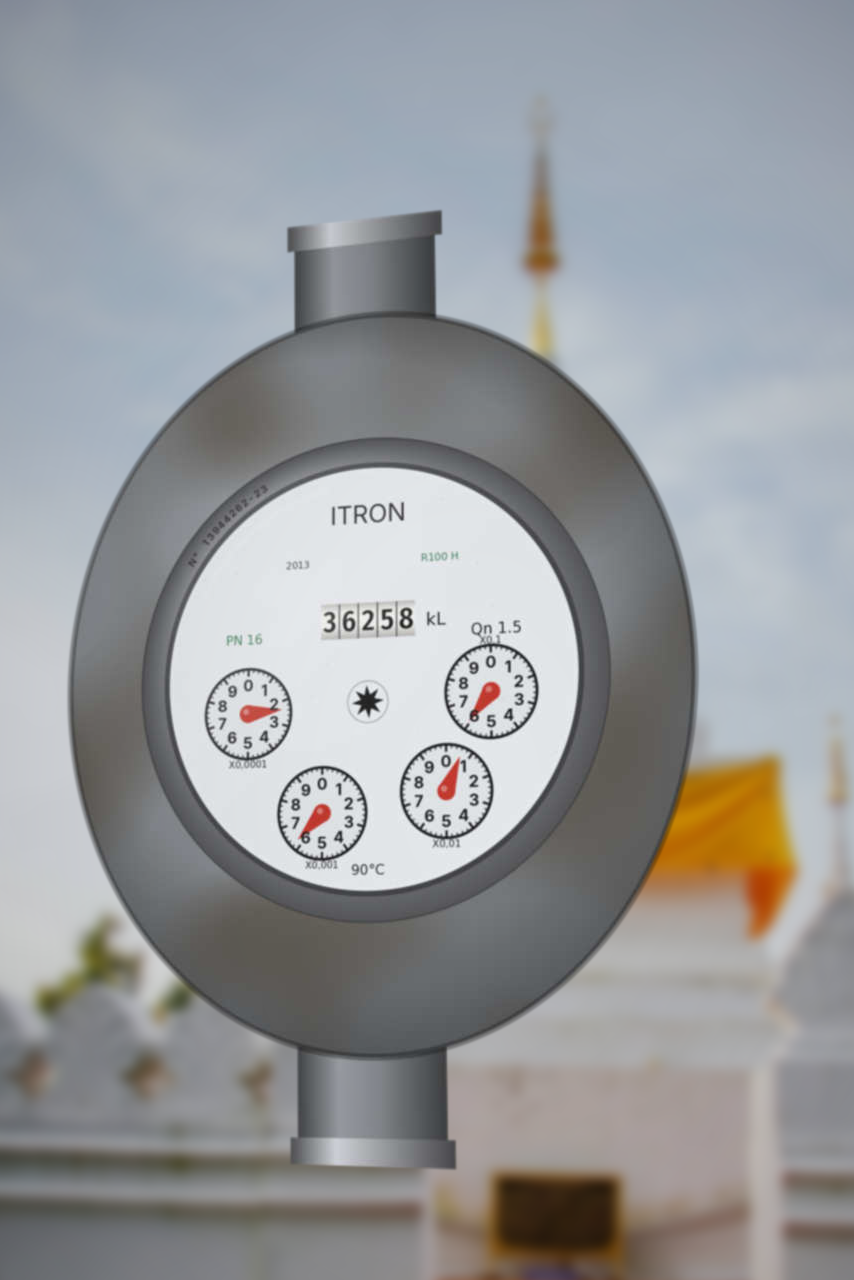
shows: value=36258.6062 unit=kL
